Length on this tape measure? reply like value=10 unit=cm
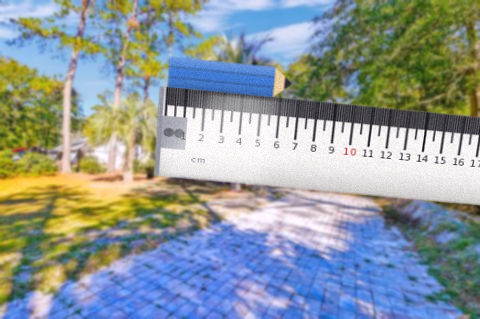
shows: value=6.5 unit=cm
